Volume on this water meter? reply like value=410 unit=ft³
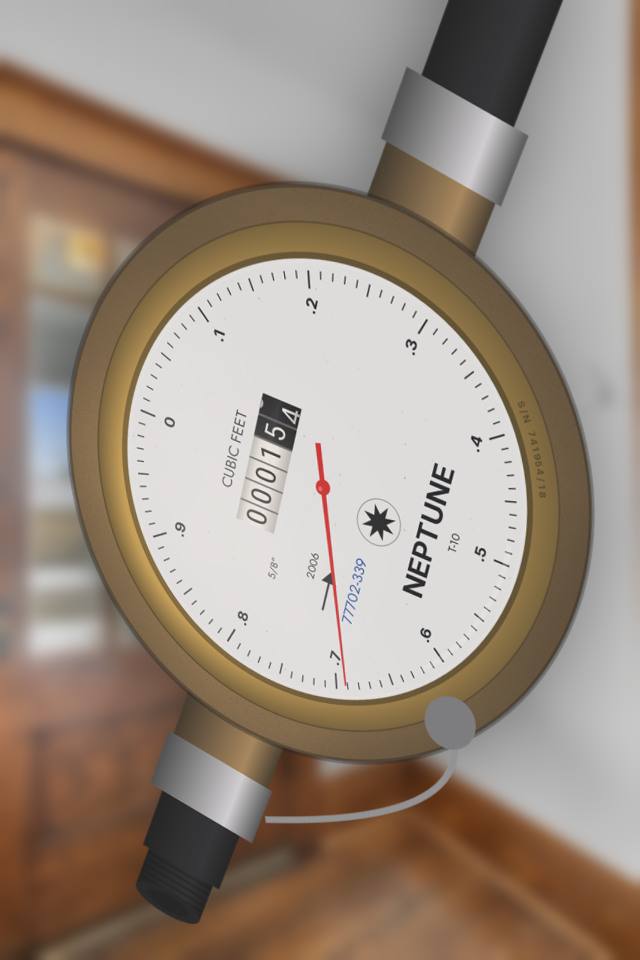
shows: value=153.69 unit=ft³
